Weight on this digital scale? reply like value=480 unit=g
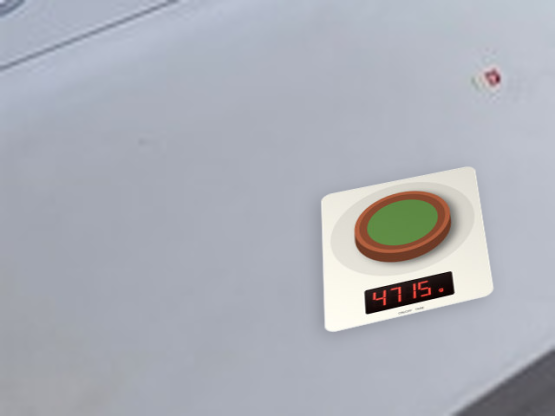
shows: value=4715 unit=g
